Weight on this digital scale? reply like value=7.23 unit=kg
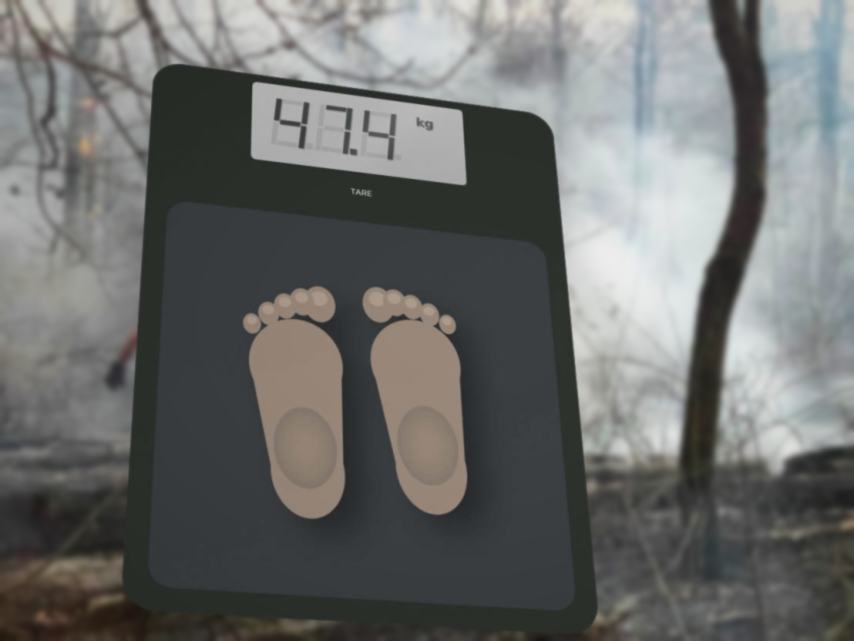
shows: value=47.4 unit=kg
